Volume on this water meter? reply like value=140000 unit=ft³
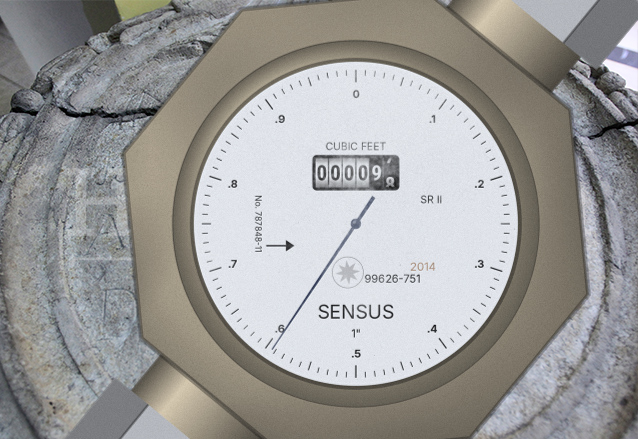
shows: value=97.59 unit=ft³
